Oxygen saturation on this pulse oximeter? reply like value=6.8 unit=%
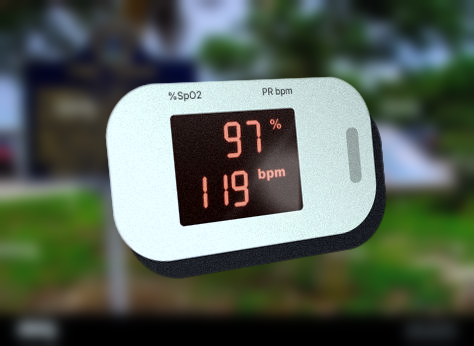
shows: value=97 unit=%
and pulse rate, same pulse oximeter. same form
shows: value=119 unit=bpm
